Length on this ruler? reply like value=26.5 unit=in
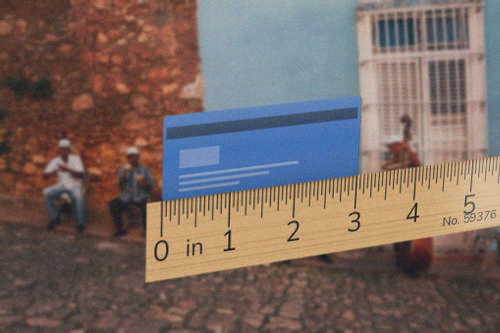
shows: value=3 unit=in
